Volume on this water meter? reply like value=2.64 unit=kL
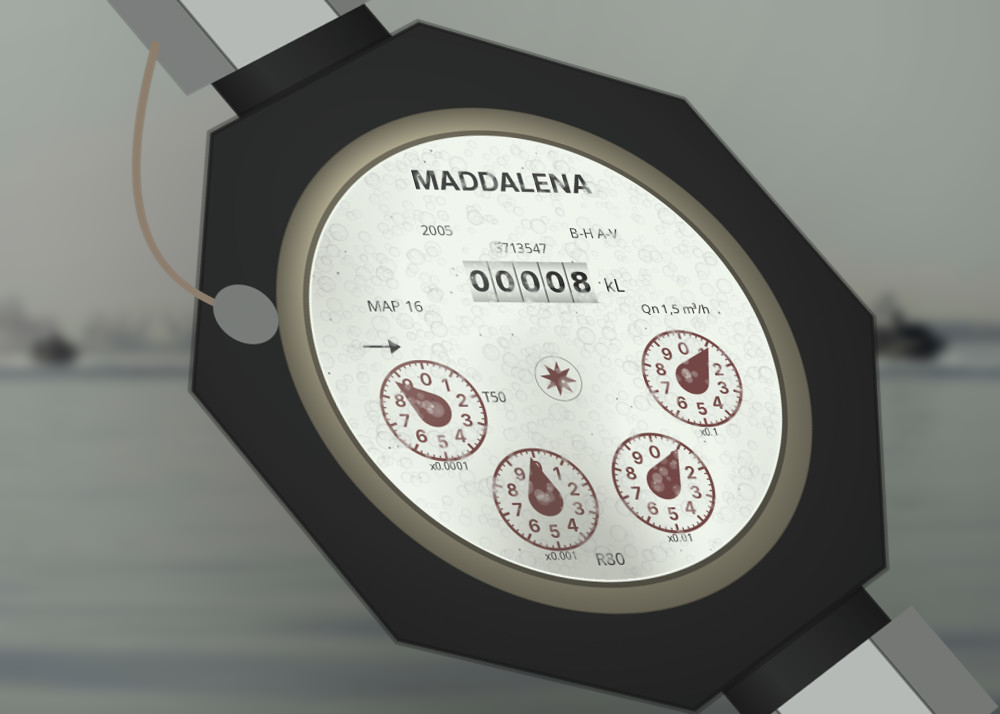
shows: value=8.1098 unit=kL
